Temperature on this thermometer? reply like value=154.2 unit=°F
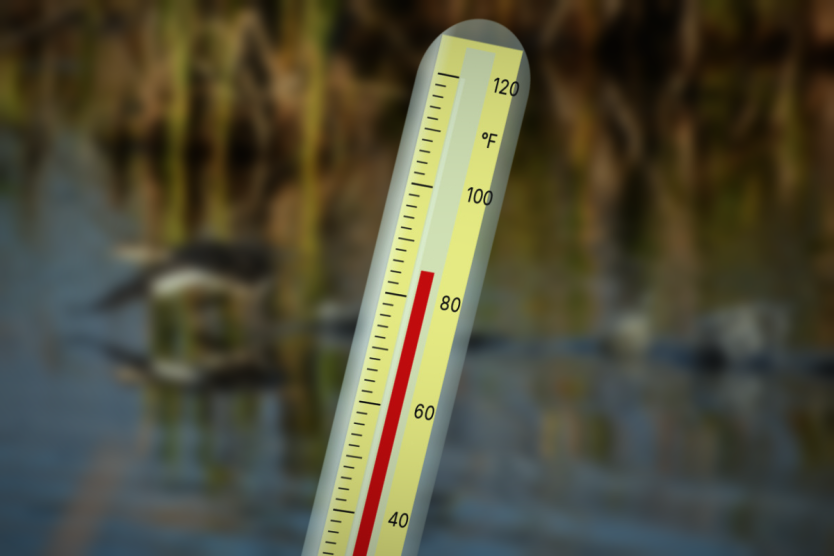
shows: value=85 unit=°F
